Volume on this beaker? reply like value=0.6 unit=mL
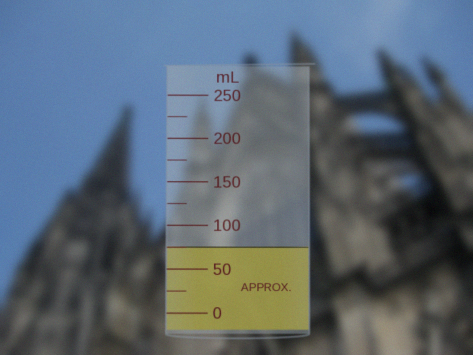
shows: value=75 unit=mL
